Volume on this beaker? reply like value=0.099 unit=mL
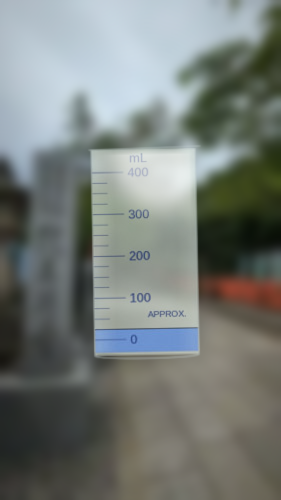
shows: value=25 unit=mL
